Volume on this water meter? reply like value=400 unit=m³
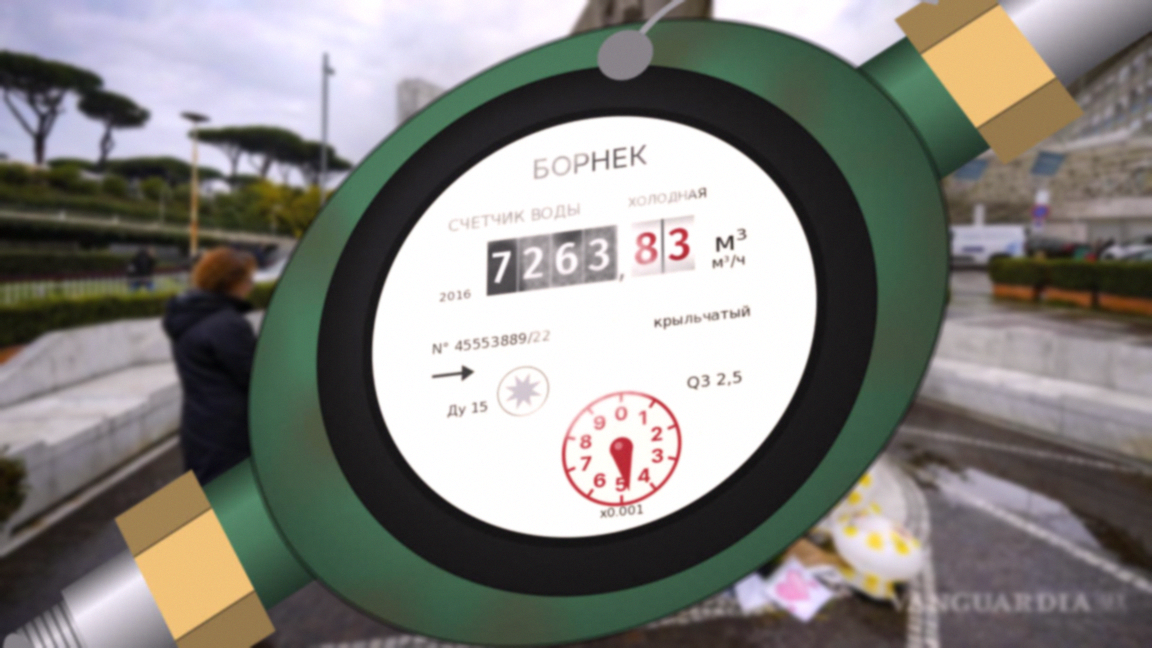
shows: value=7263.834 unit=m³
